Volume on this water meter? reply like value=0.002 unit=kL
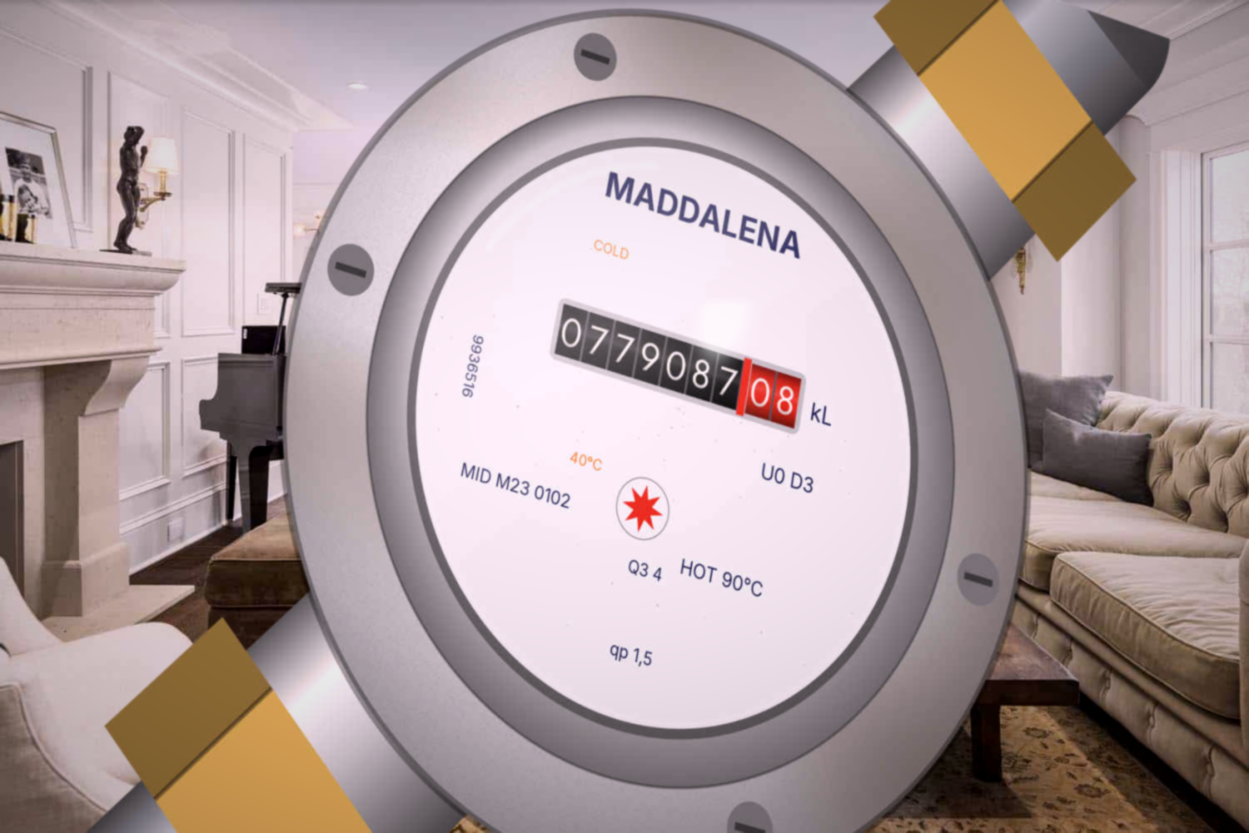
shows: value=779087.08 unit=kL
